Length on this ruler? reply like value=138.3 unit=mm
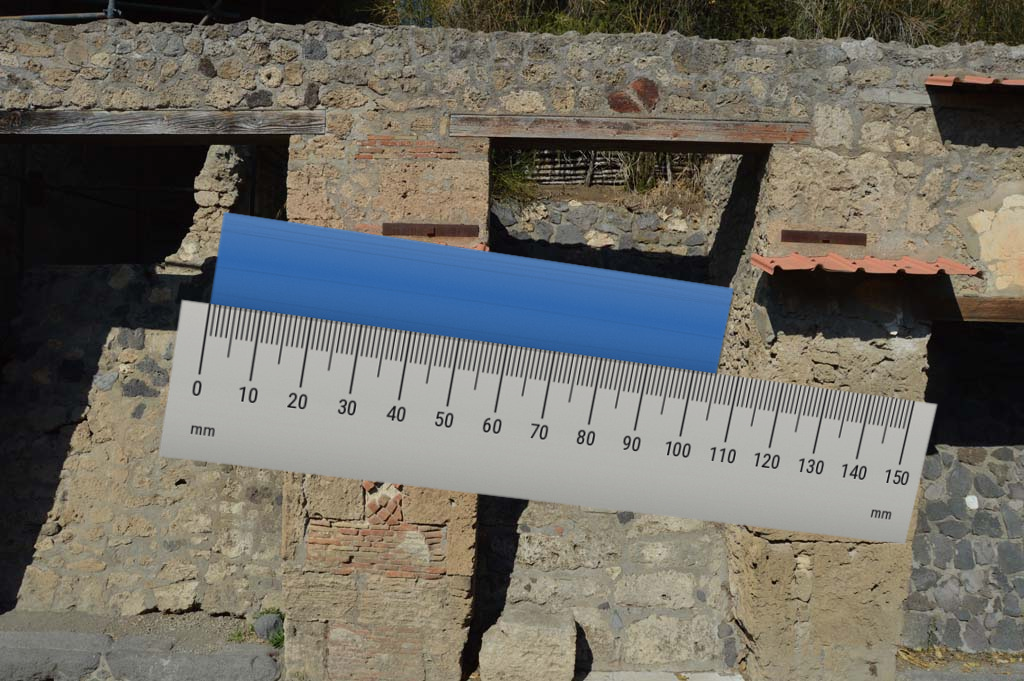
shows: value=105 unit=mm
